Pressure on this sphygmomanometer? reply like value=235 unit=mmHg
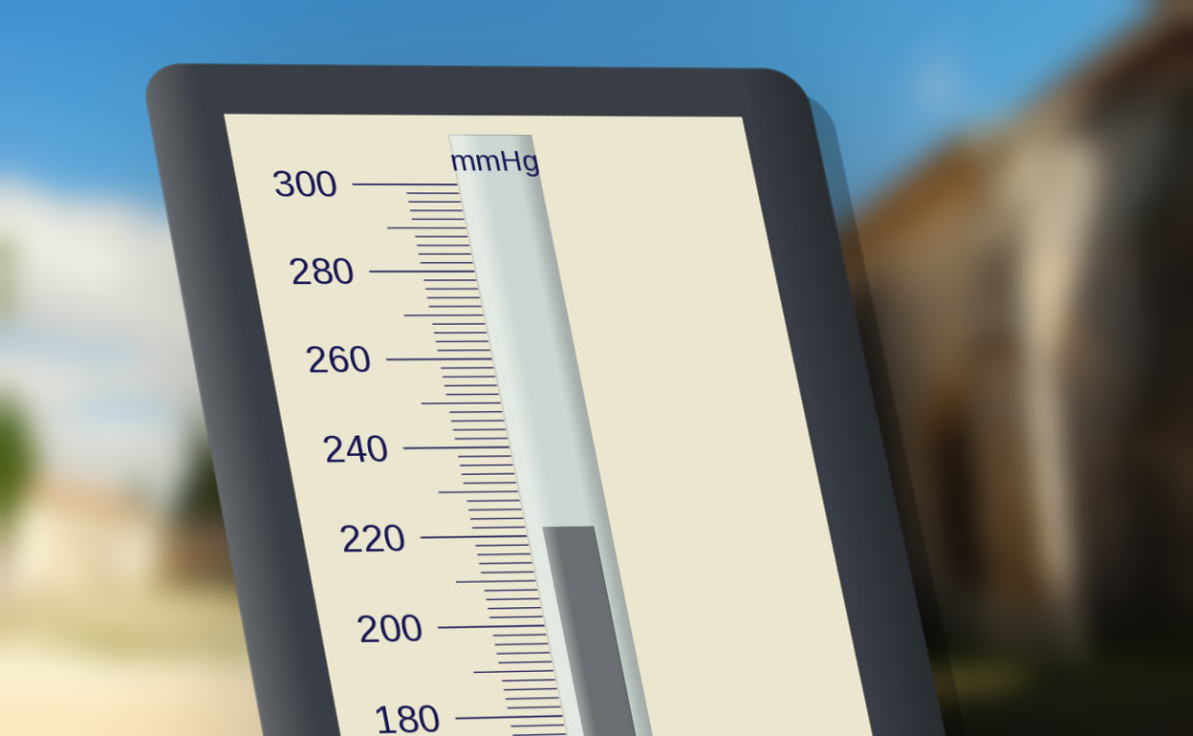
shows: value=222 unit=mmHg
